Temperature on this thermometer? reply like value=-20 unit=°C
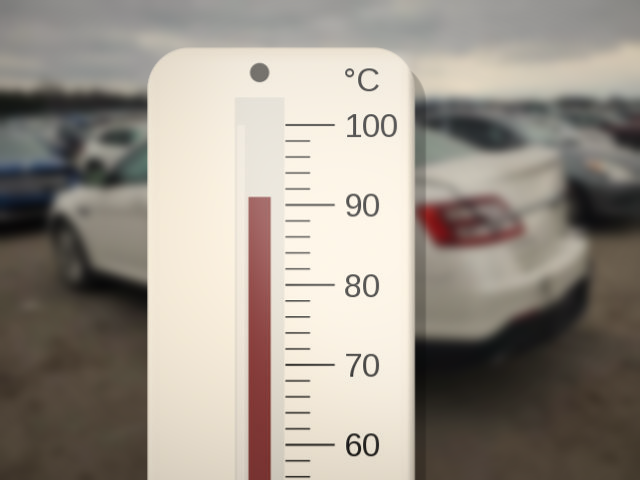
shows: value=91 unit=°C
